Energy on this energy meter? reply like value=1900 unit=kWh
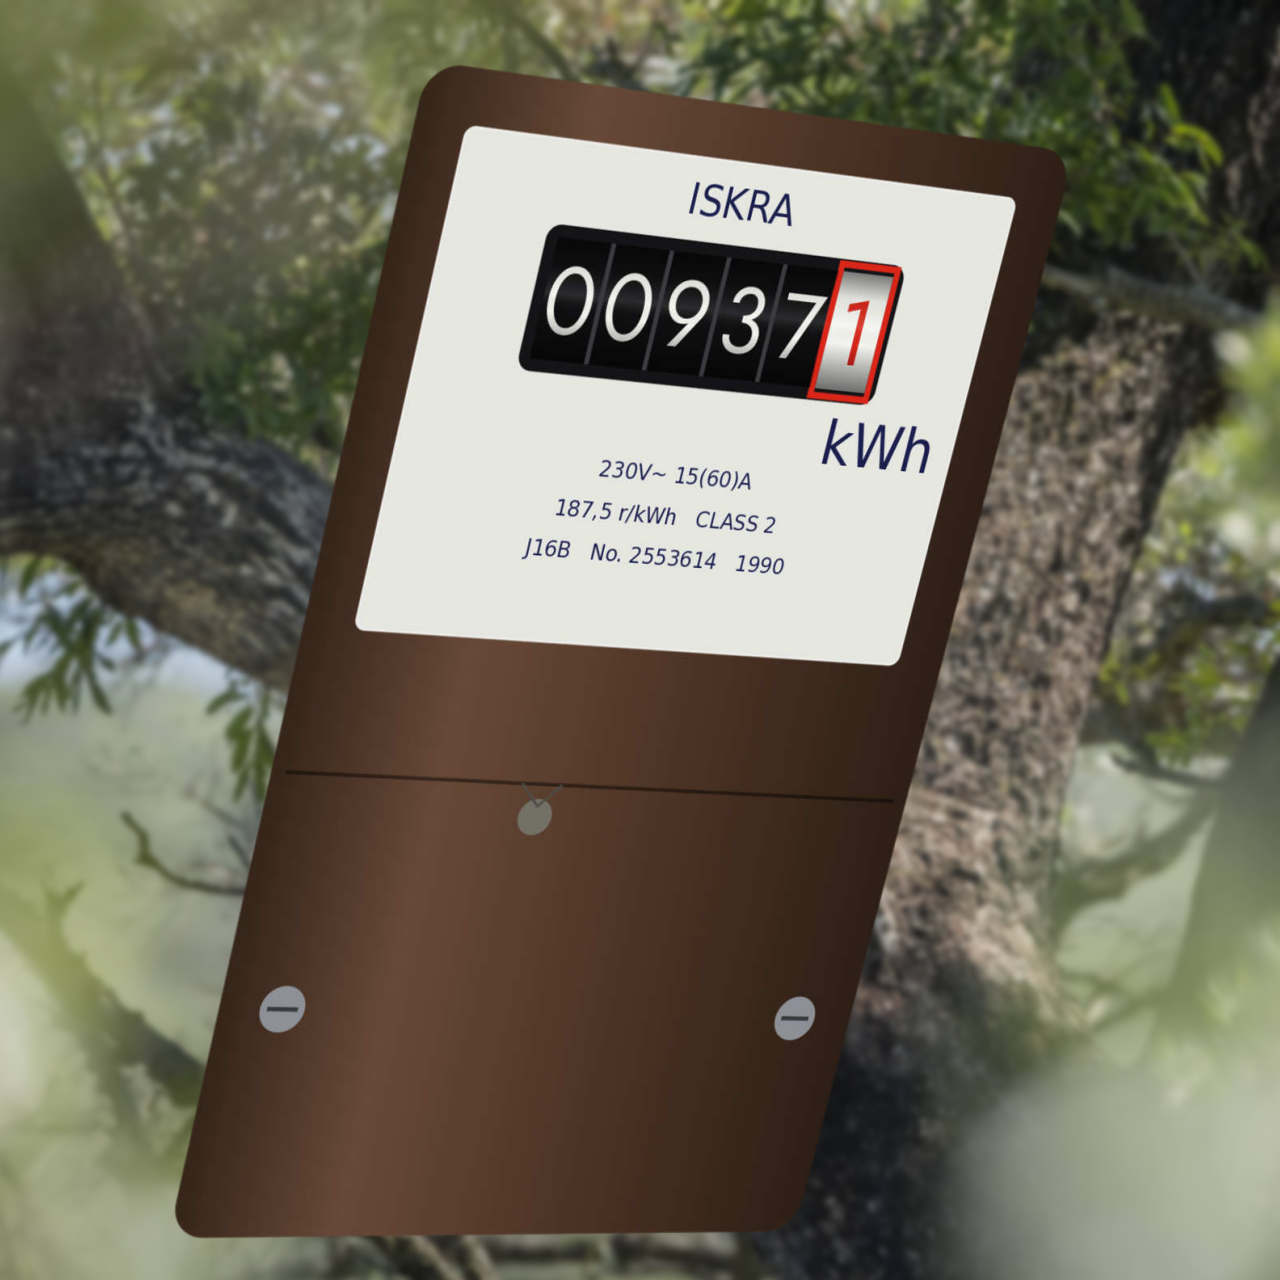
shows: value=937.1 unit=kWh
